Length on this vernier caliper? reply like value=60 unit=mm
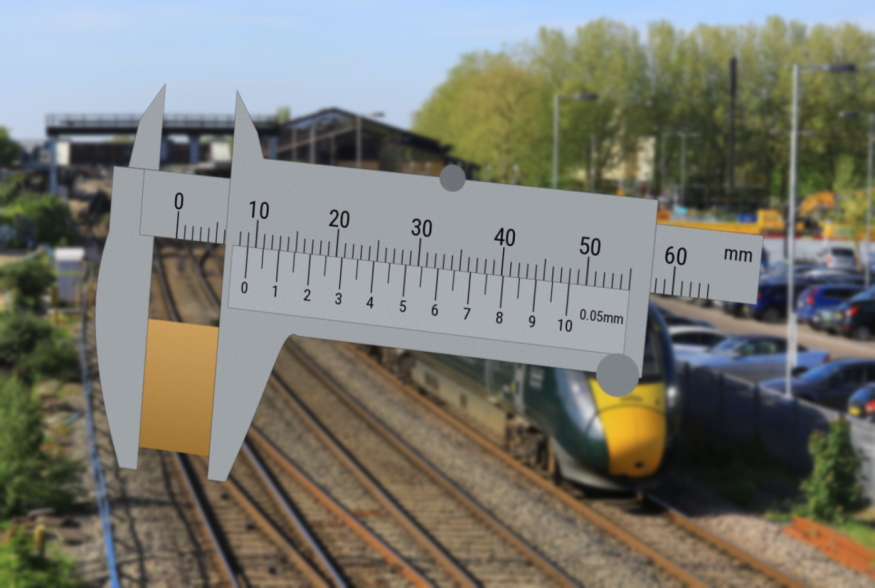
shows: value=9.0 unit=mm
